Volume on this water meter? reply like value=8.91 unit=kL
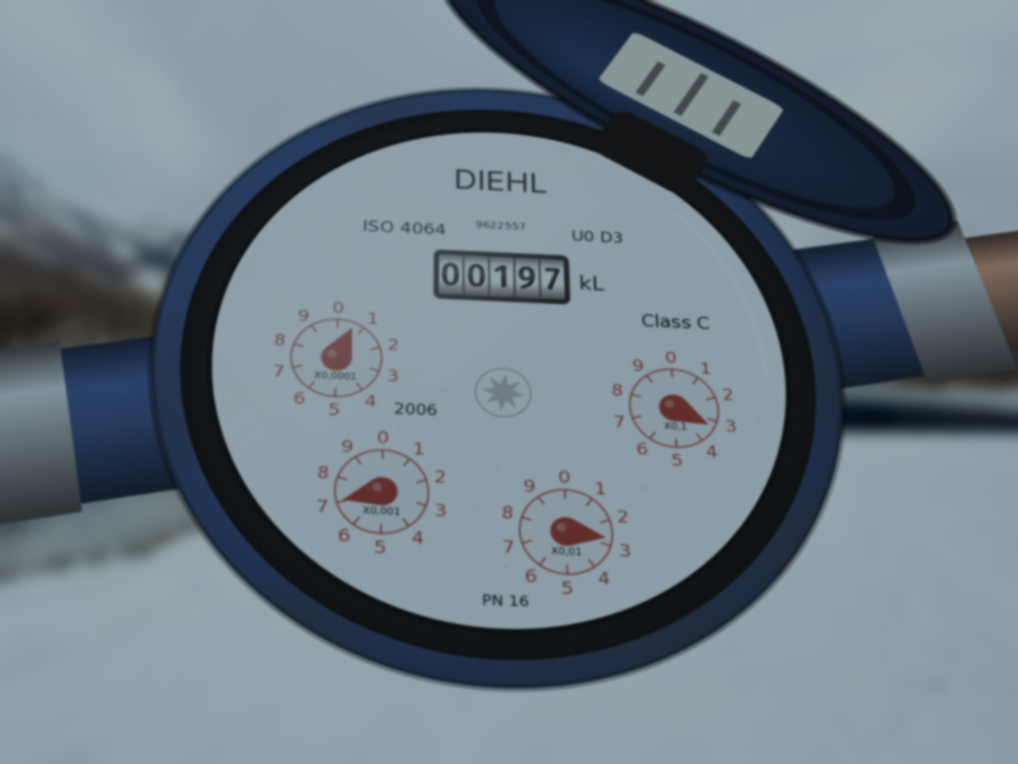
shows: value=197.3270 unit=kL
